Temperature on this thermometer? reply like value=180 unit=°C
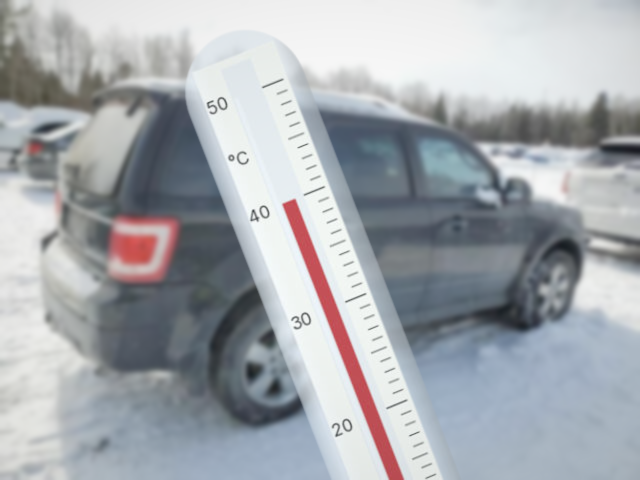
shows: value=40 unit=°C
